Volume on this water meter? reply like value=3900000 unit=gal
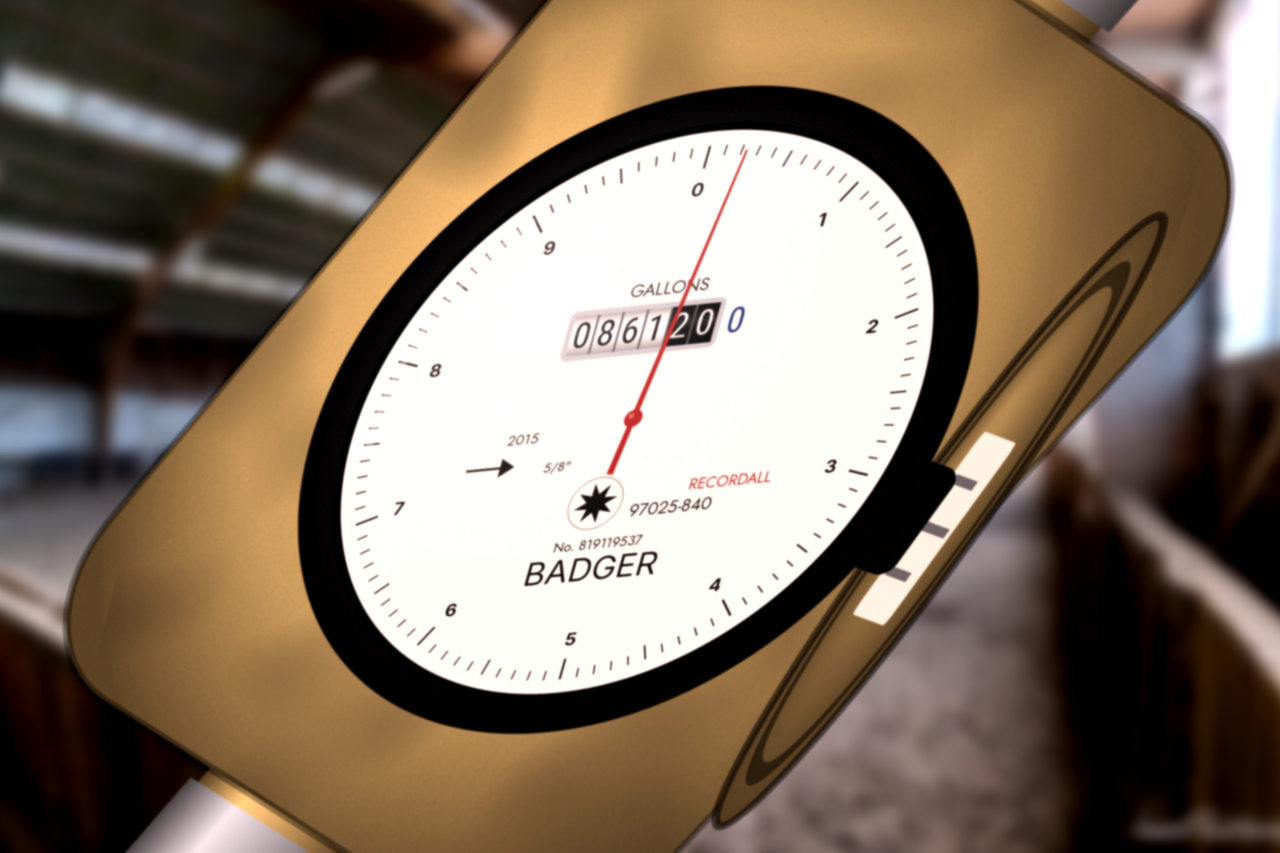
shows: value=861200.2 unit=gal
